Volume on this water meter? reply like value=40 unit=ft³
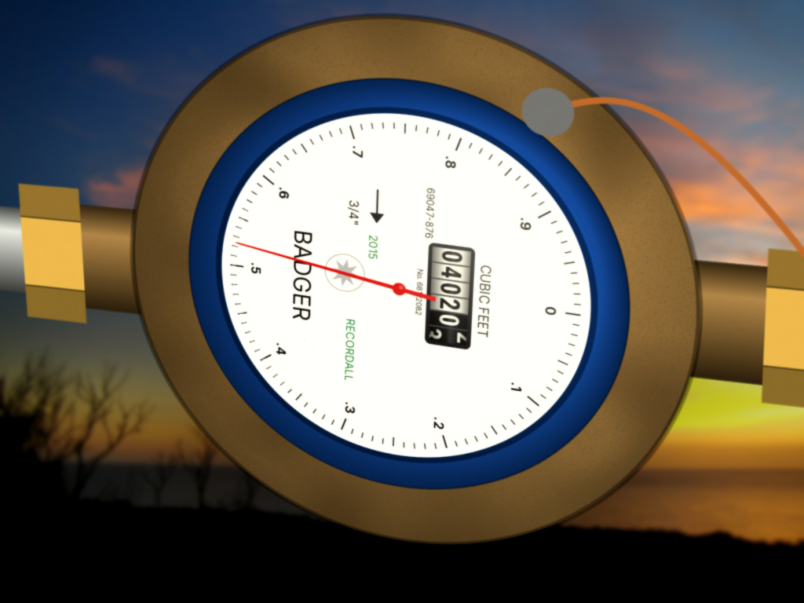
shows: value=40202.52 unit=ft³
